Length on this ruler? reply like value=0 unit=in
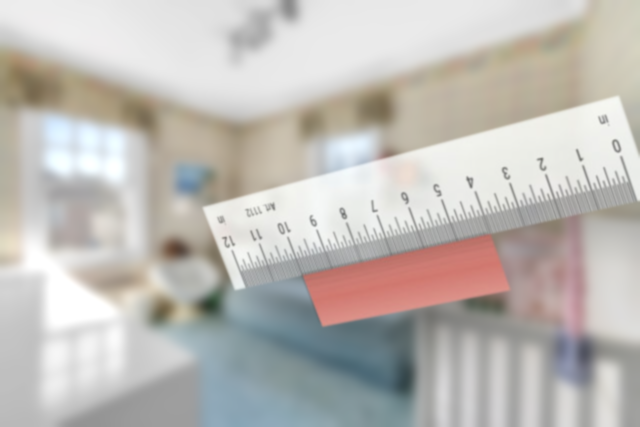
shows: value=6 unit=in
